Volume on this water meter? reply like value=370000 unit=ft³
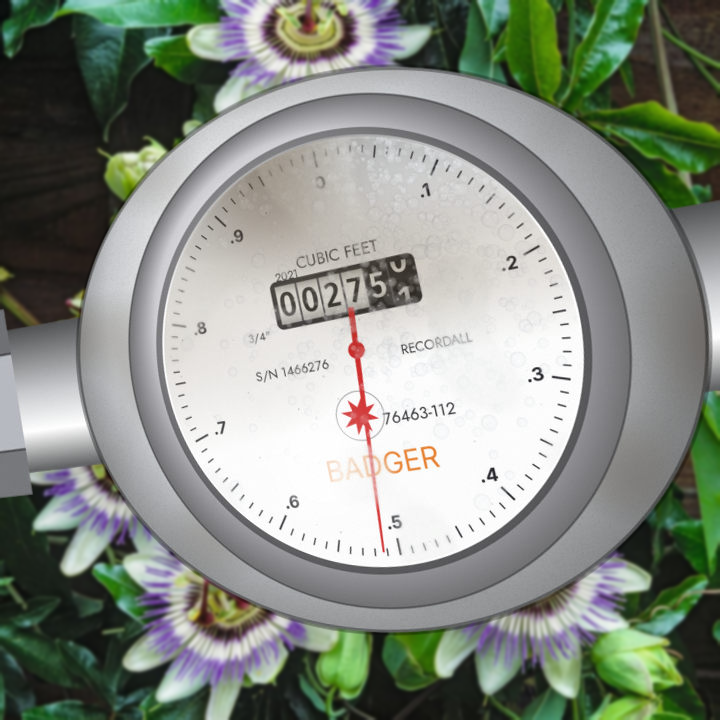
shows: value=2750.51 unit=ft³
